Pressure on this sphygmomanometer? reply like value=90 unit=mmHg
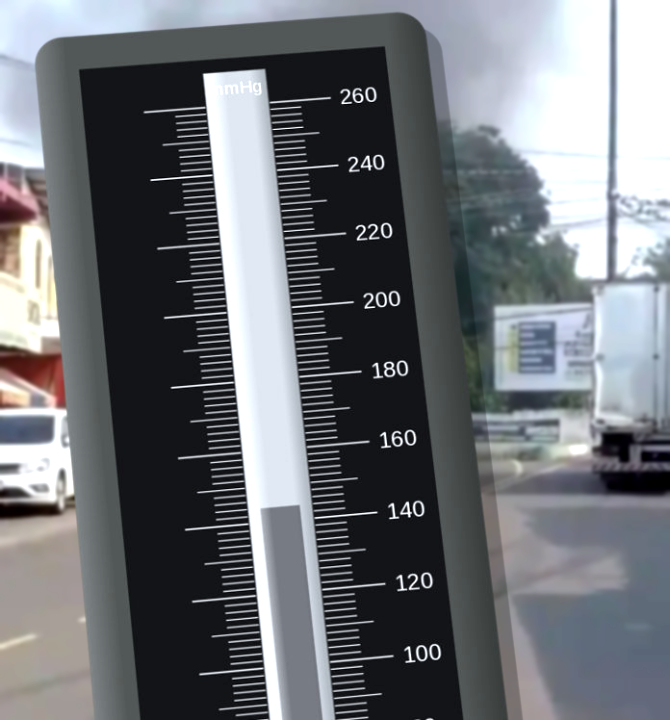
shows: value=144 unit=mmHg
